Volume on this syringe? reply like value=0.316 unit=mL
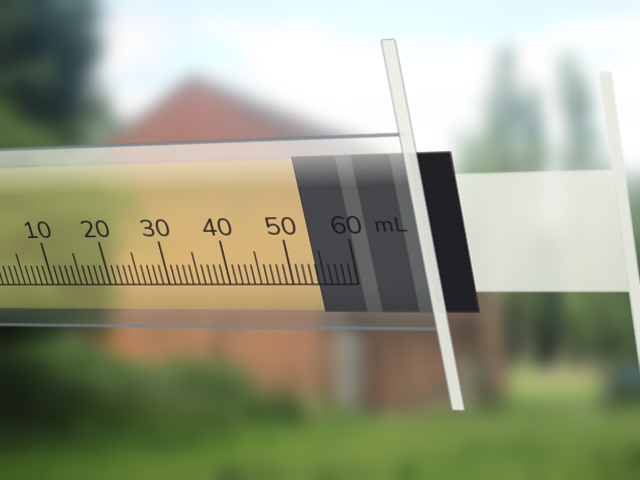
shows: value=54 unit=mL
